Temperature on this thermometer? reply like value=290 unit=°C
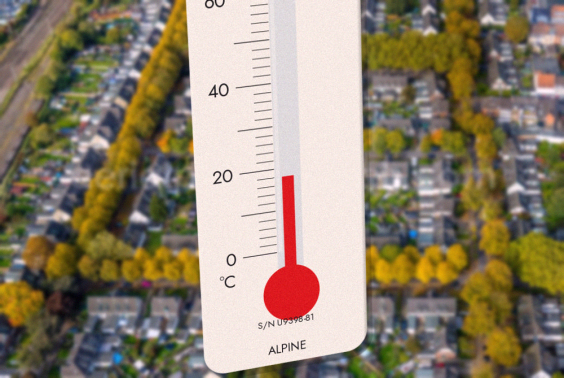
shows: value=18 unit=°C
